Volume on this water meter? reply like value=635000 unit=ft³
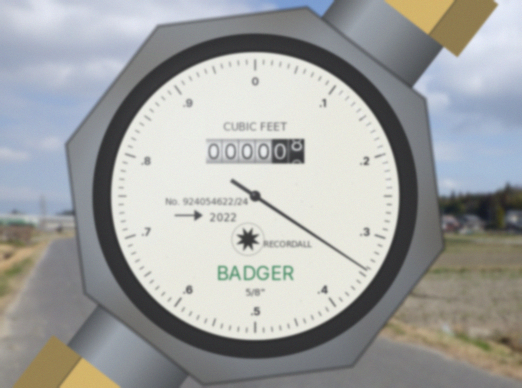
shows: value=8.34 unit=ft³
